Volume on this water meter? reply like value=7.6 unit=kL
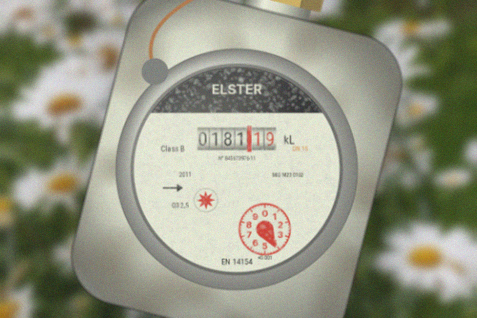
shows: value=181.194 unit=kL
